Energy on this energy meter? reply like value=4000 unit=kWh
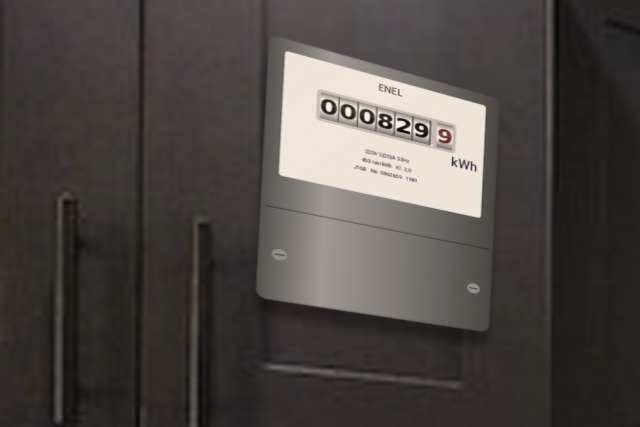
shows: value=829.9 unit=kWh
